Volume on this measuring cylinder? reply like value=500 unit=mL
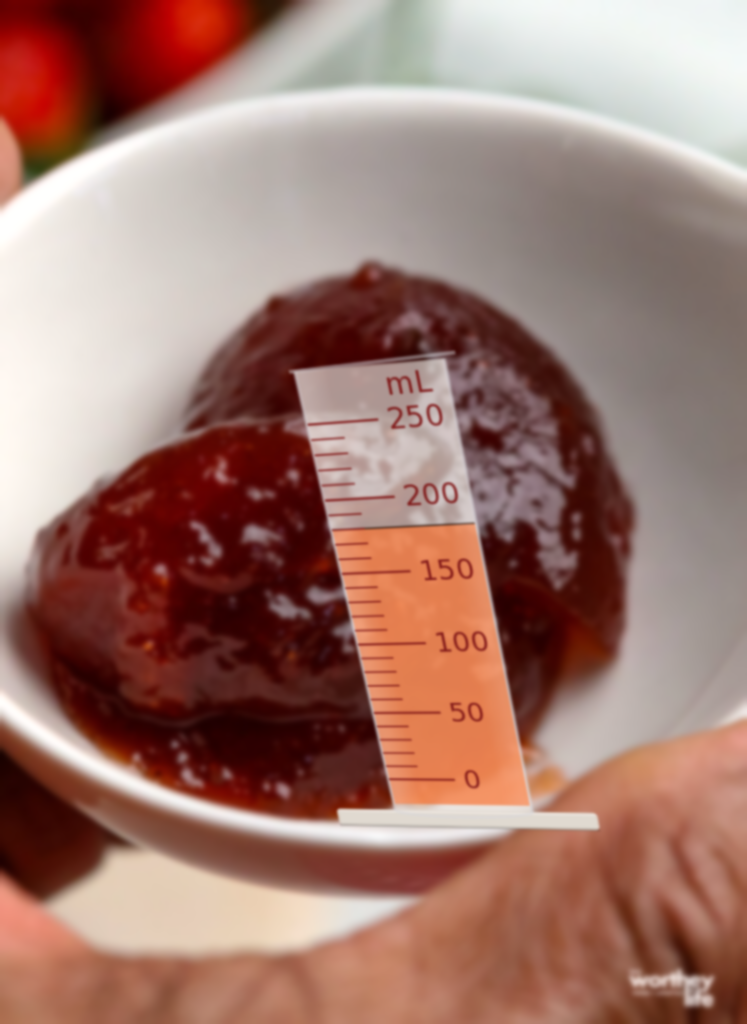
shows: value=180 unit=mL
